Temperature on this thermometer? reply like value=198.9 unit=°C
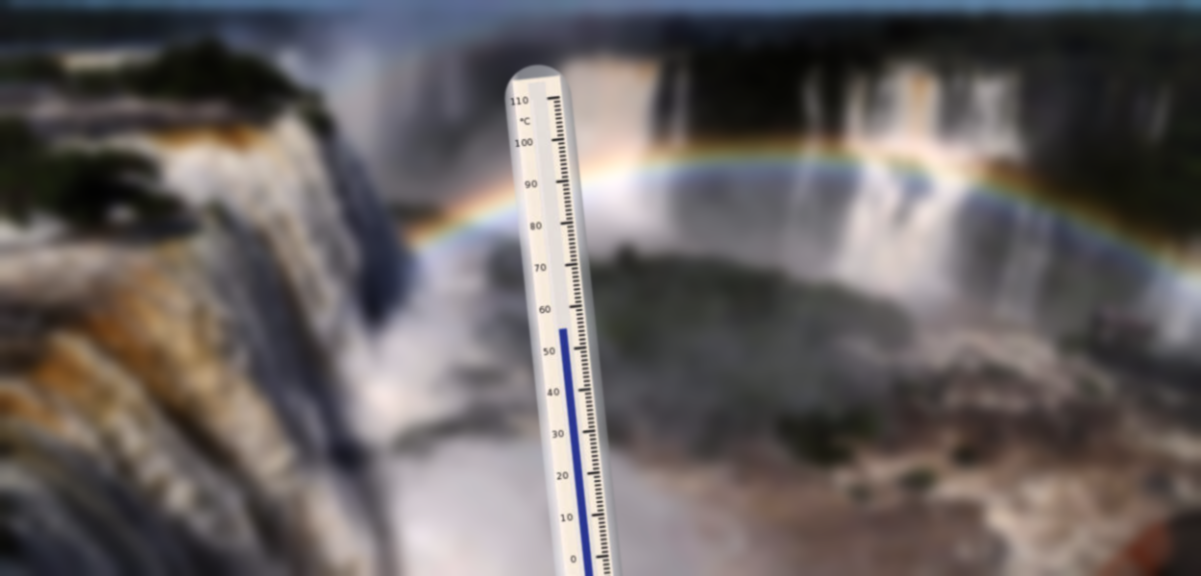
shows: value=55 unit=°C
